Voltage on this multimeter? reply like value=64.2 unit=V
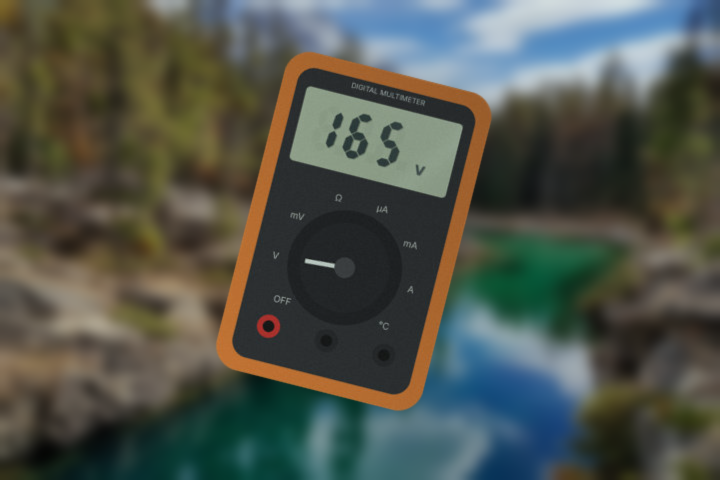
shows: value=165 unit=V
